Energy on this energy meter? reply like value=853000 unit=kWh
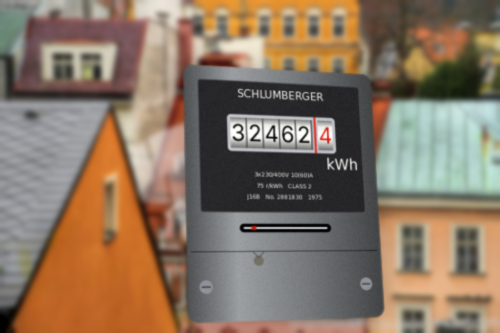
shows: value=32462.4 unit=kWh
